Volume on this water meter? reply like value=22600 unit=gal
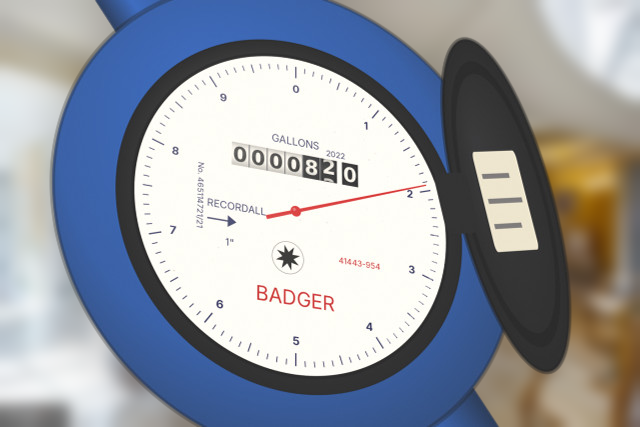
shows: value=821.9 unit=gal
